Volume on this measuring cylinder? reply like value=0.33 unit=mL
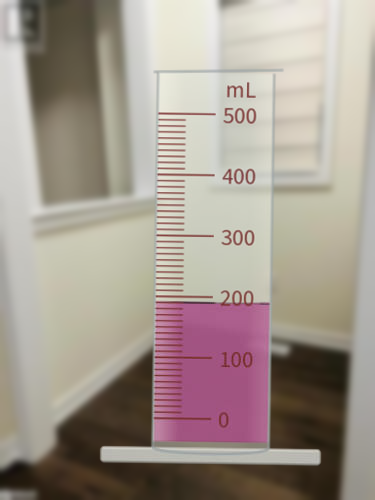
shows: value=190 unit=mL
